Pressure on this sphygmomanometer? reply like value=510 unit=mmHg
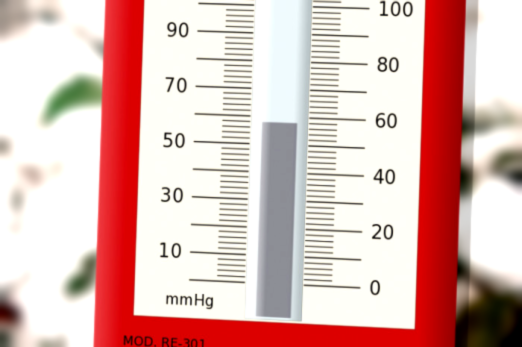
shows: value=58 unit=mmHg
